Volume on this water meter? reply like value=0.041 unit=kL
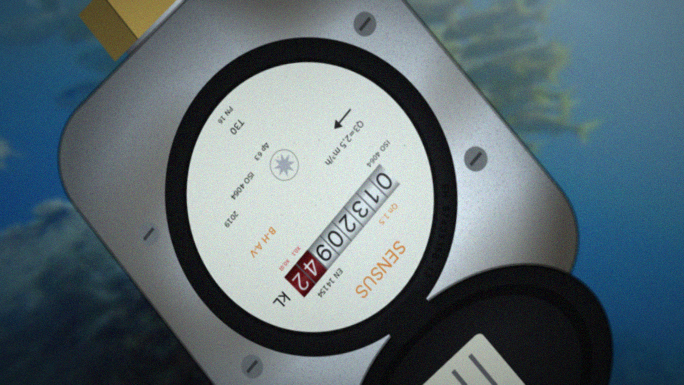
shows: value=13209.42 unit=kL
